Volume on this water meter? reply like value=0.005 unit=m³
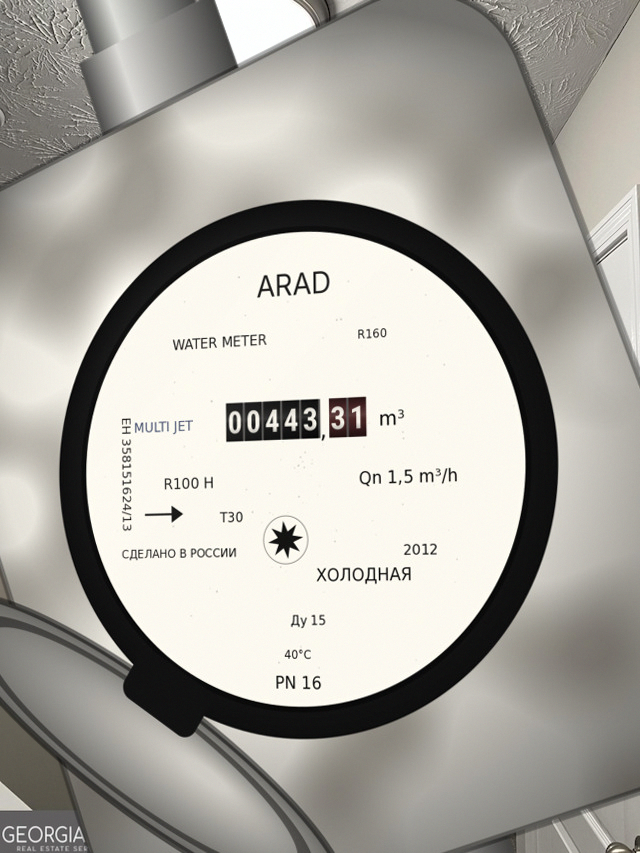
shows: value=443.31 unit=m³
